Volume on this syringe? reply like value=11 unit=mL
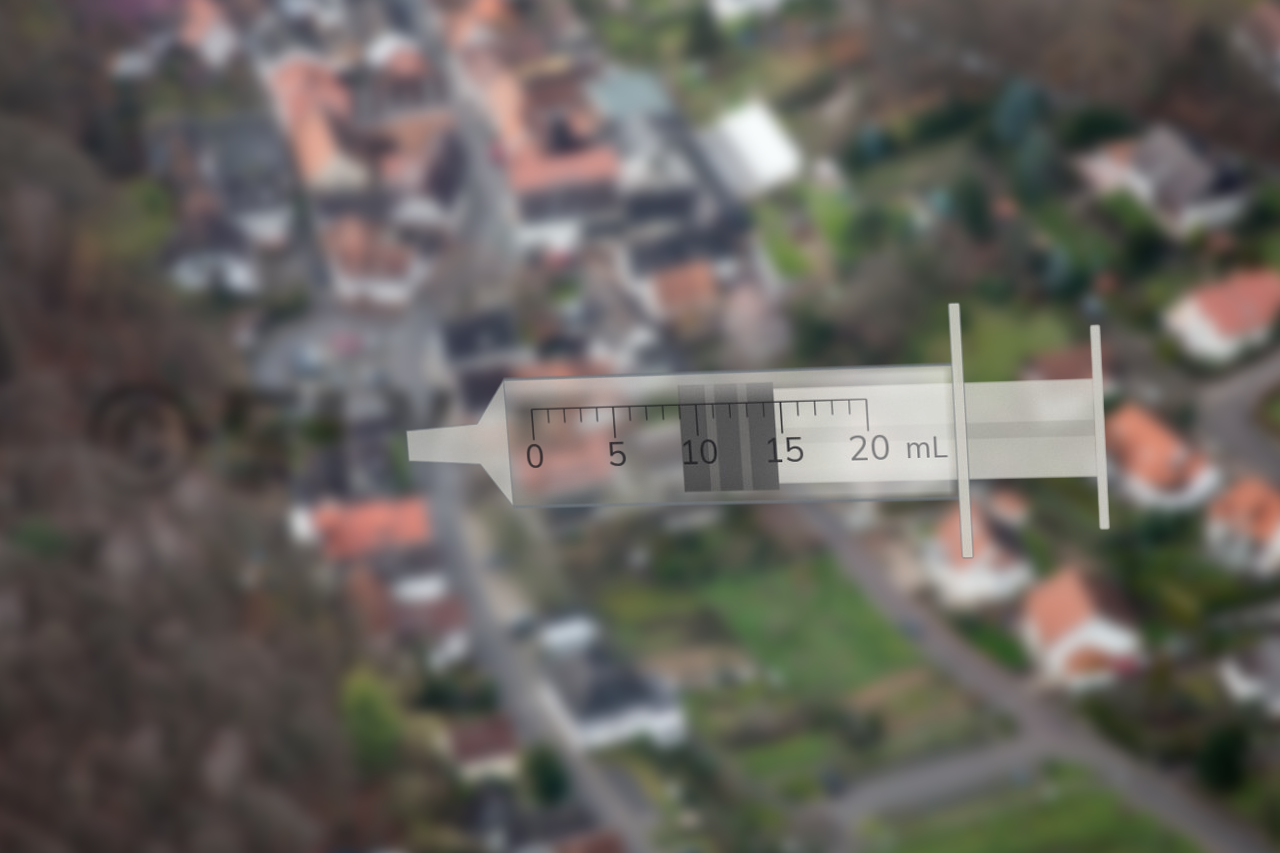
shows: value=9 unit=mL
